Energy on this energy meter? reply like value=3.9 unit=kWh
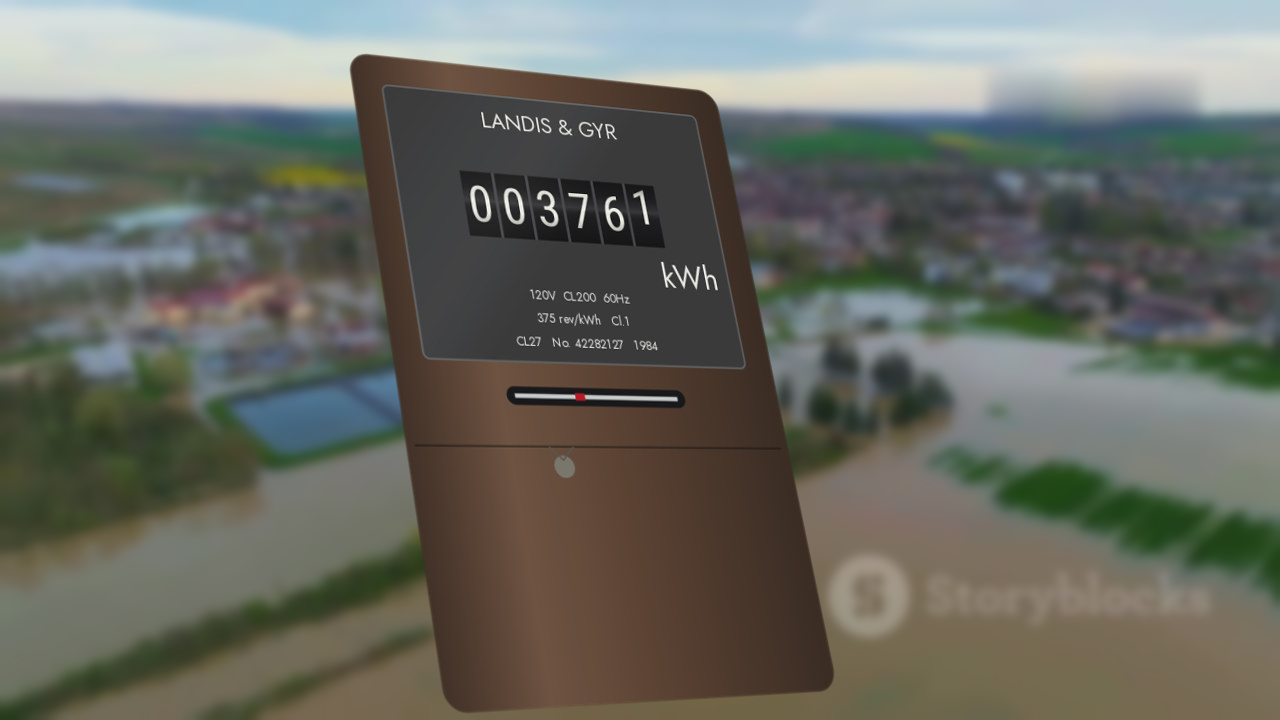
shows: value=3761 unit=kWh
